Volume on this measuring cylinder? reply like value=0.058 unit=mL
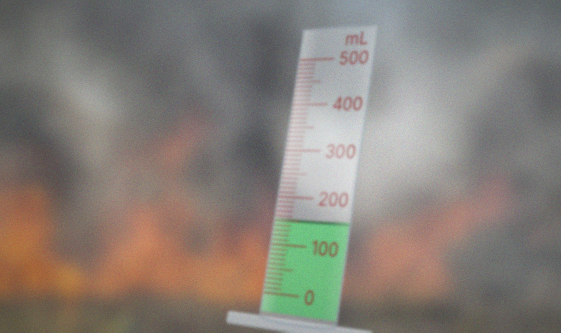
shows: value=150 unit=mL
